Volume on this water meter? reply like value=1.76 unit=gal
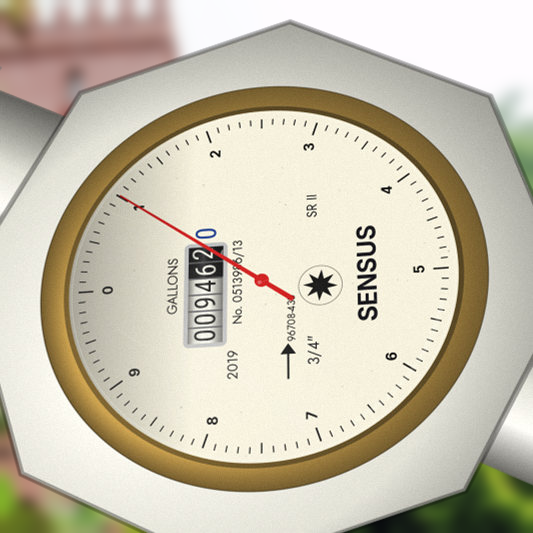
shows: value=94621.0 unit=gal
